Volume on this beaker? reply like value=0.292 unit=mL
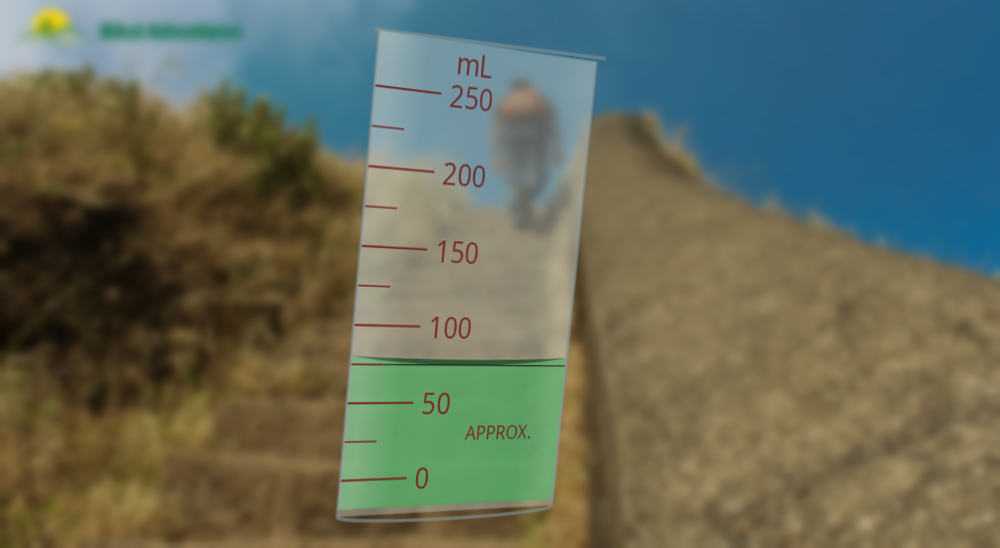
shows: value=75 unit=mL
